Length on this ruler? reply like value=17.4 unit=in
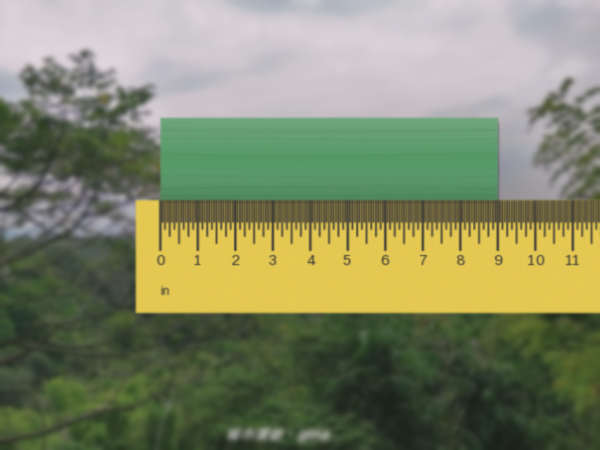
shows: value=9 unit=in
